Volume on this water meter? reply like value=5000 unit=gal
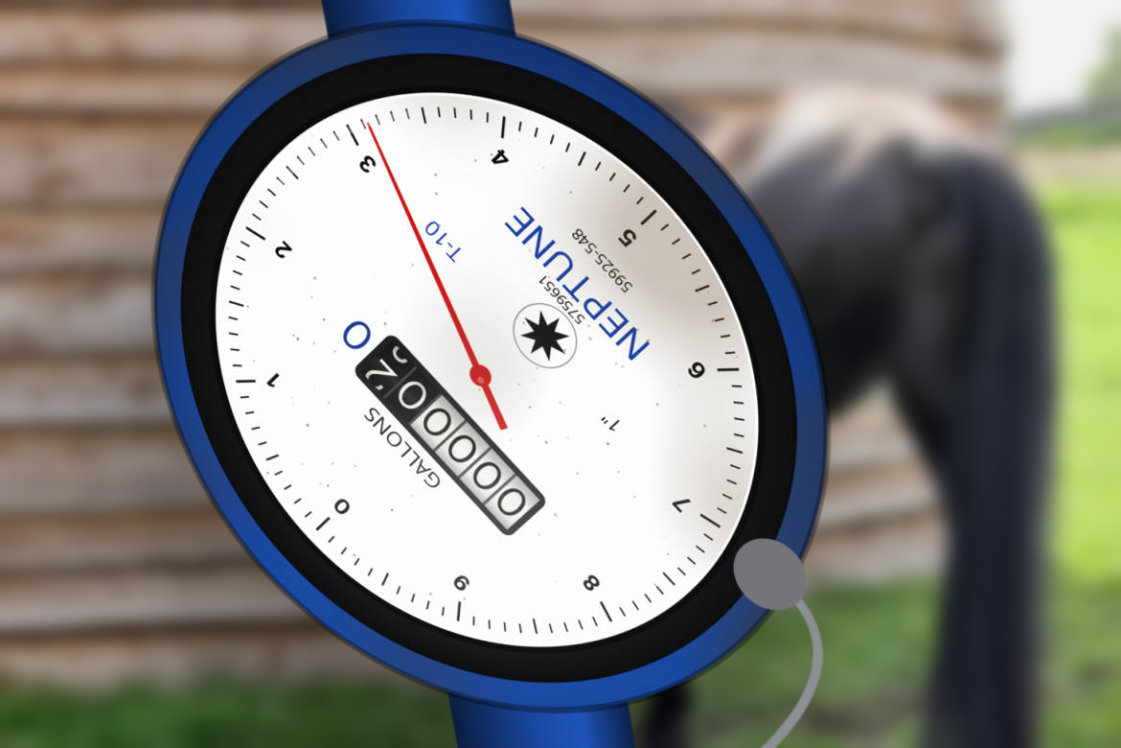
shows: value=23.1 unit=gal
